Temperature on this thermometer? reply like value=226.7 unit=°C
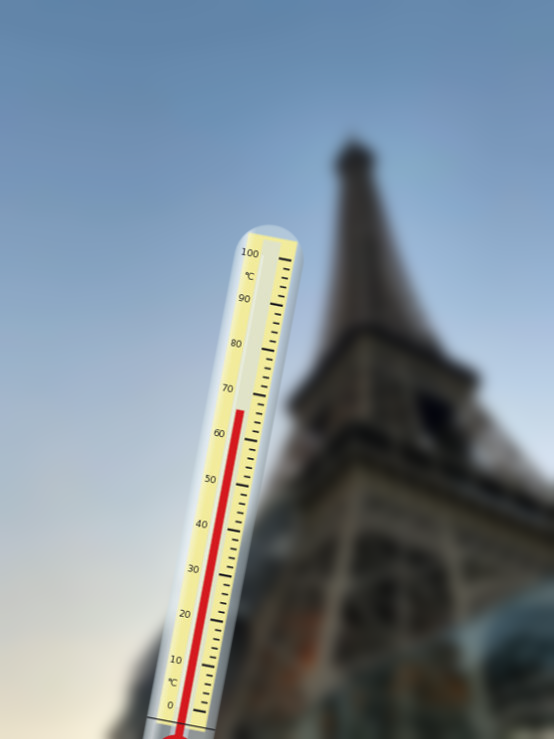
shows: value=66 unit=°C
